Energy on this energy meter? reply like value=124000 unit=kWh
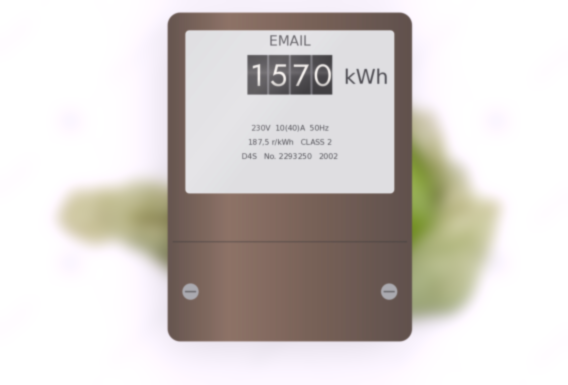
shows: value=1570 unit=kWh
